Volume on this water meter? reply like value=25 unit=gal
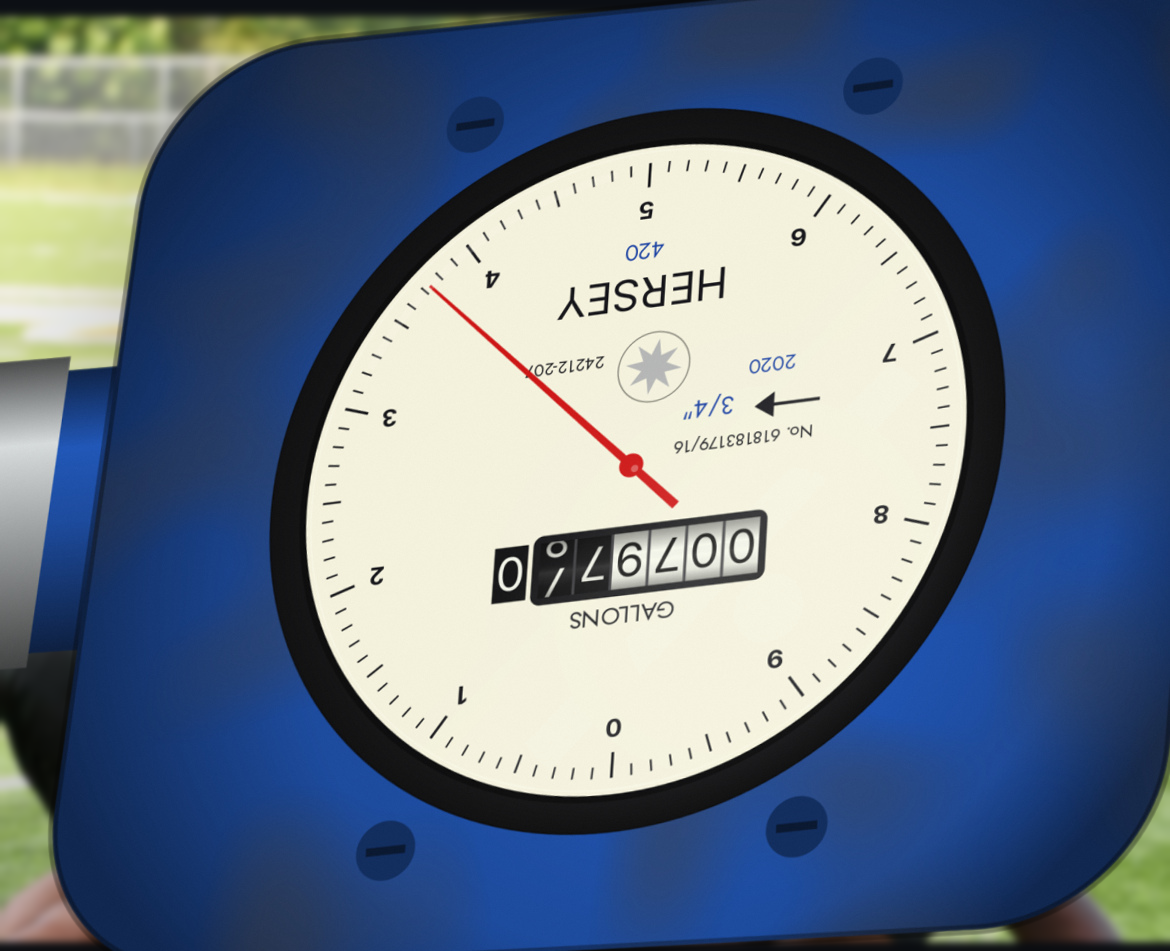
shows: value=79773.7 unit=gal
